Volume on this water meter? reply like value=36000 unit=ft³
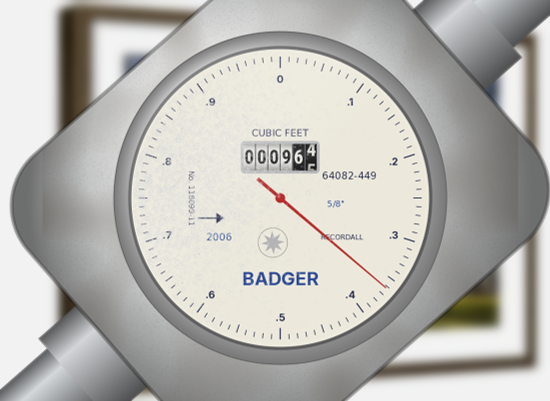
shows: value=964.36 unit=ft³
